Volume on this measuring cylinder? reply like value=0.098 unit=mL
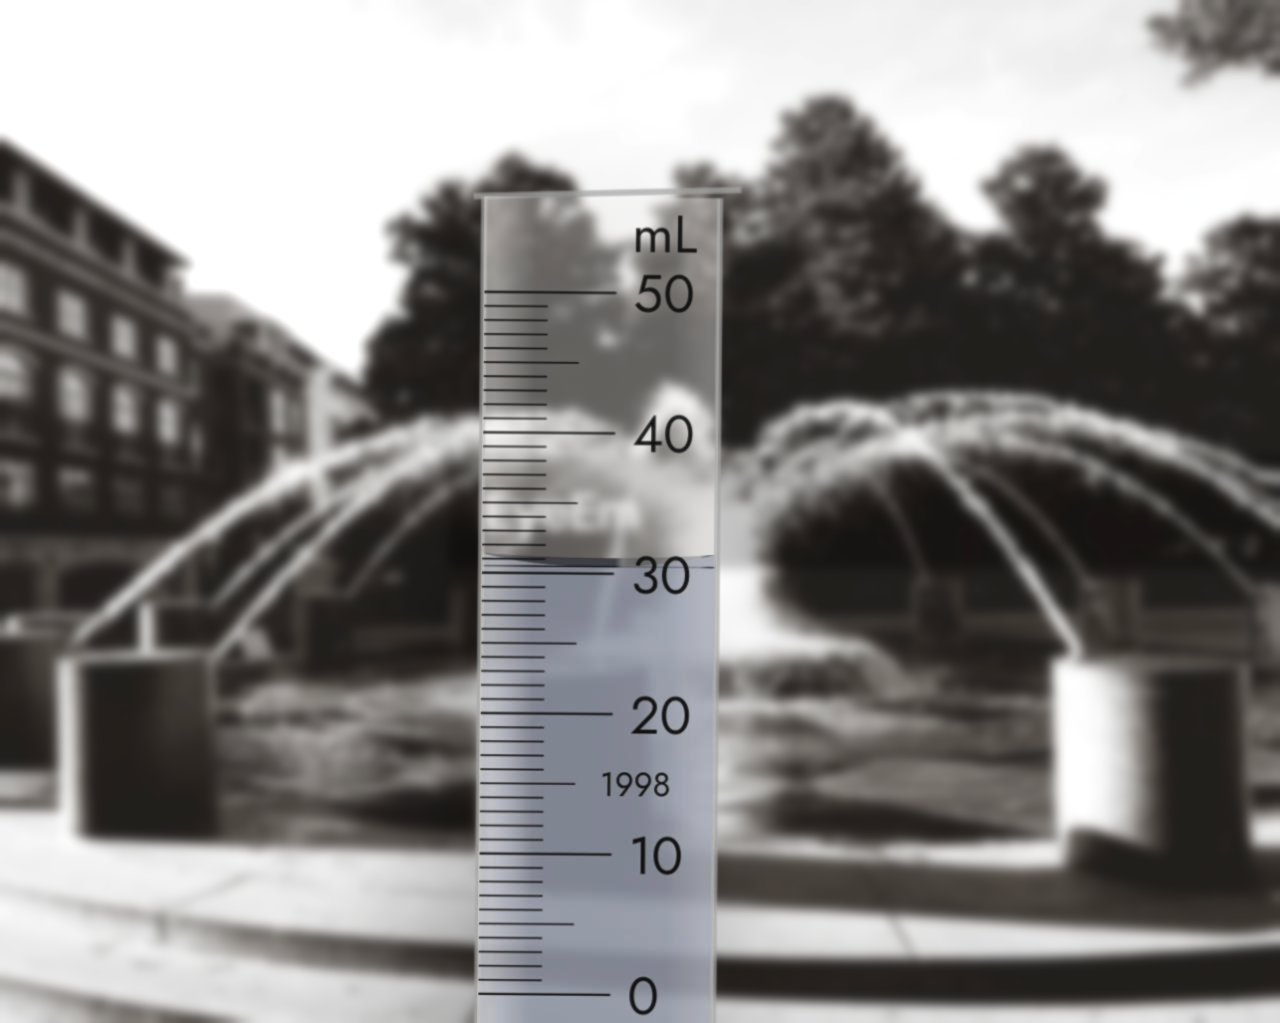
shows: value=30.5 unit=mL
